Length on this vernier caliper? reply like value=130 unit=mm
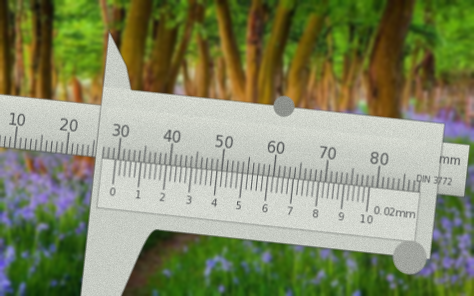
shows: value=29.5 unit=mm
